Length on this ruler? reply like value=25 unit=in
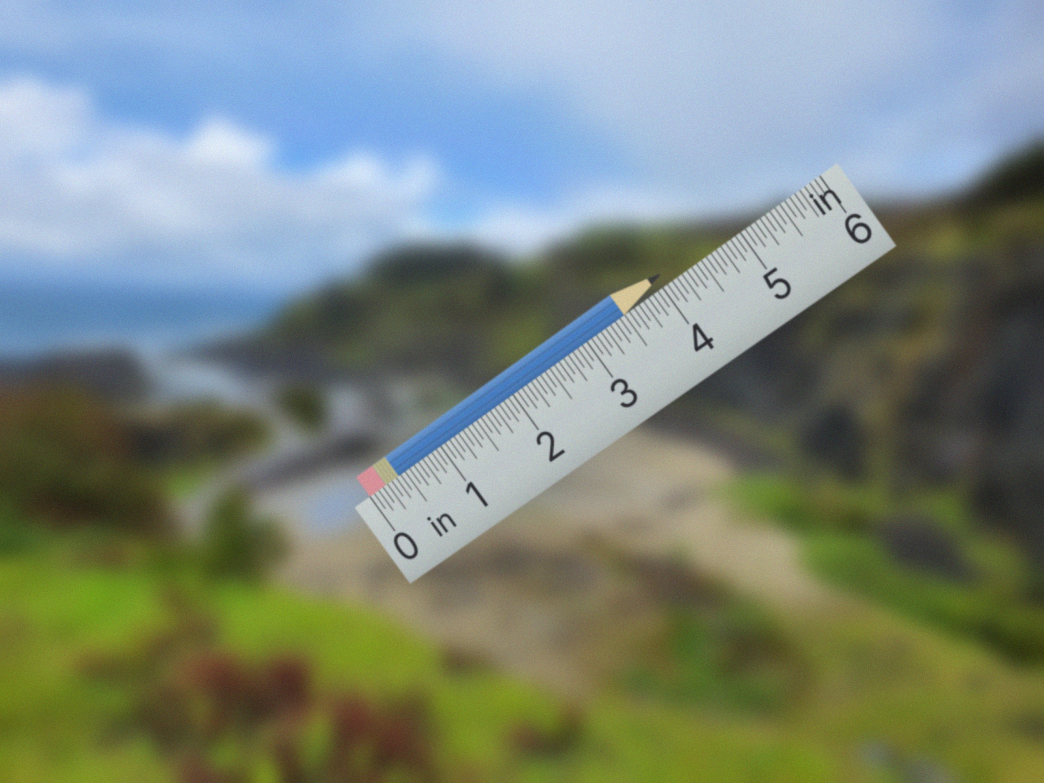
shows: value=4.0625 unit=in
